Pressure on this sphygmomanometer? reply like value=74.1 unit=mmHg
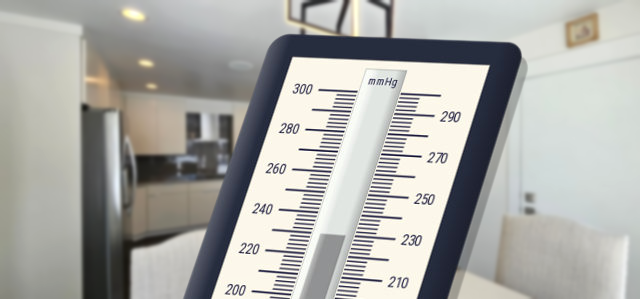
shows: value=230 unit=mmHg
